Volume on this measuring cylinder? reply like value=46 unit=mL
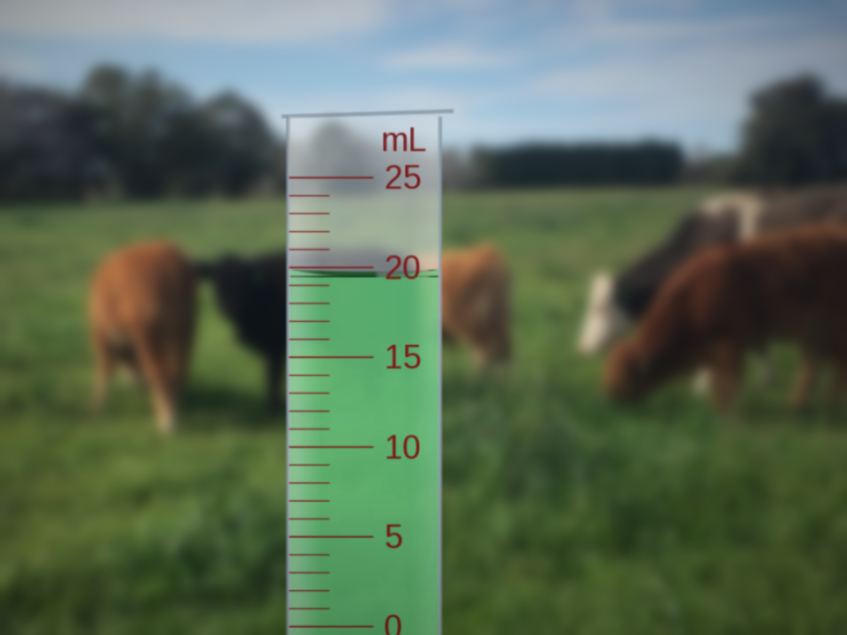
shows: value=19.5 unit=mL
